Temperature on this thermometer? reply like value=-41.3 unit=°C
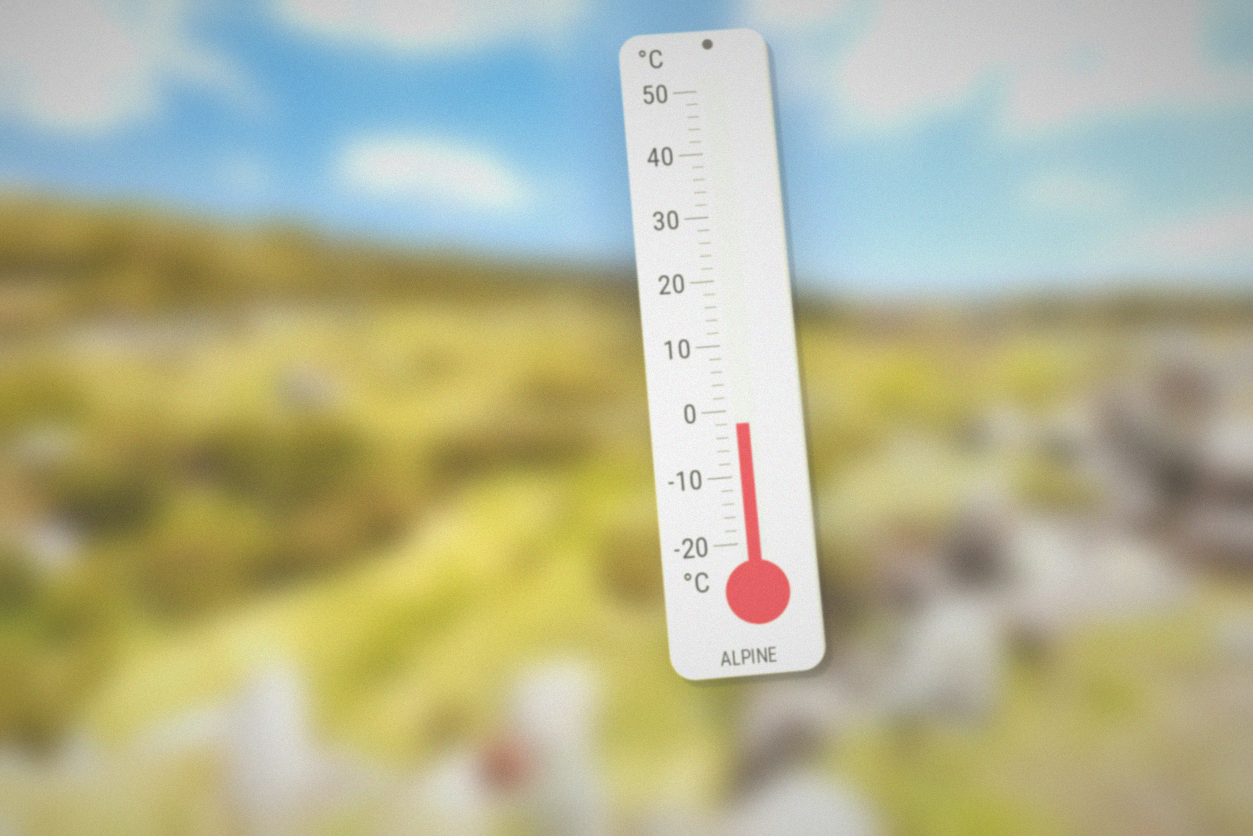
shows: value=-2 unit=°C
